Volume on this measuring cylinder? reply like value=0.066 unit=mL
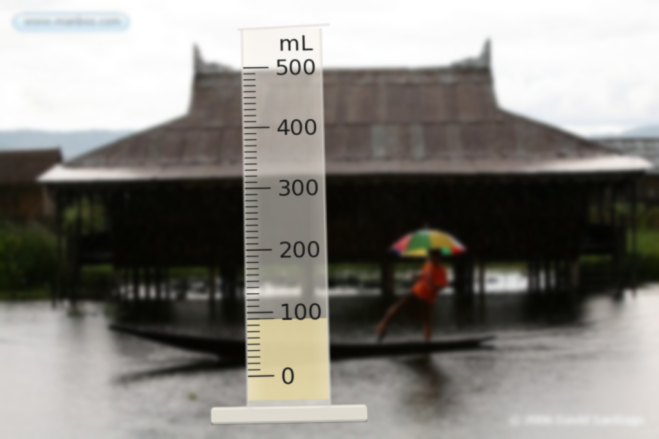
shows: value=90 unit=mL
